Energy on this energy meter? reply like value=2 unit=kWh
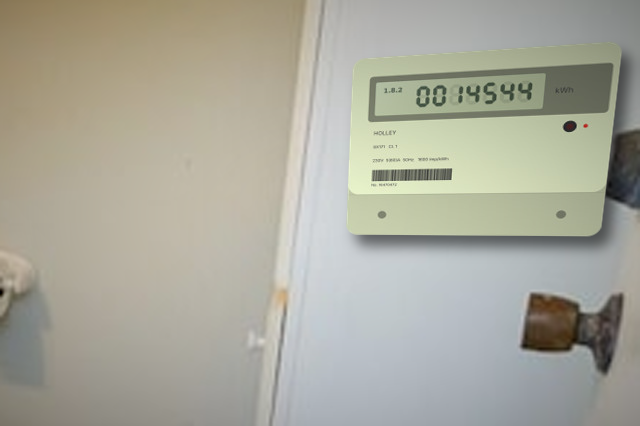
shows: value=14544 unit=kWh
